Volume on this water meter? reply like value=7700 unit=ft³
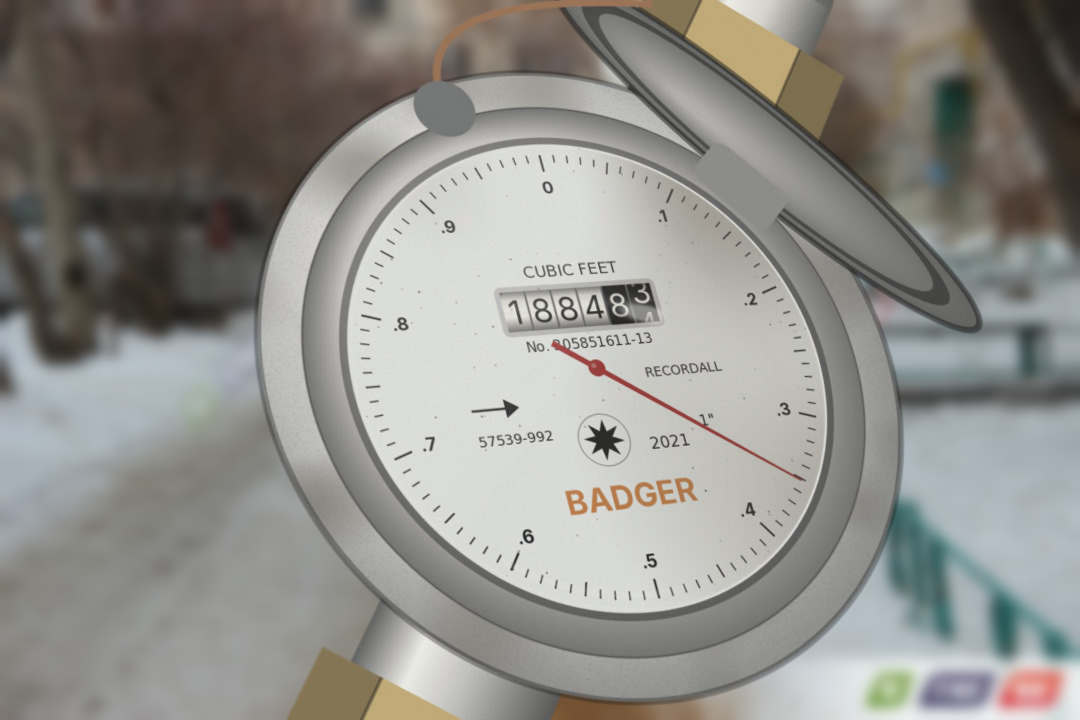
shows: value=188483.35 unit=ft³
